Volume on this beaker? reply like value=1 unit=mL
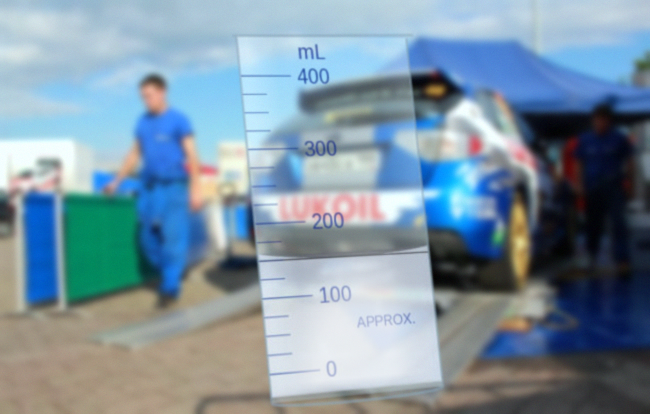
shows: value=150 unit=mL
